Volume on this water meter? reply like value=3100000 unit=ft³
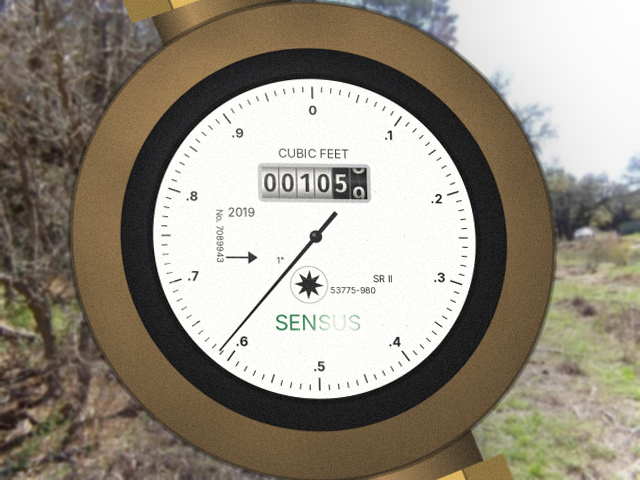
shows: value=1058.61 unit=ft³
